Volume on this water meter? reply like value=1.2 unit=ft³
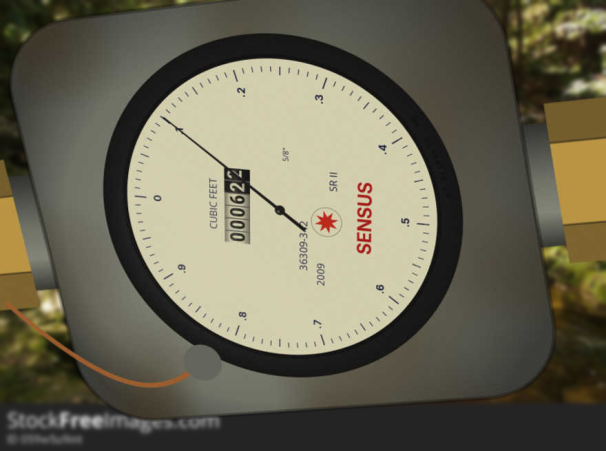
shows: value=622.10 unit=ft³
